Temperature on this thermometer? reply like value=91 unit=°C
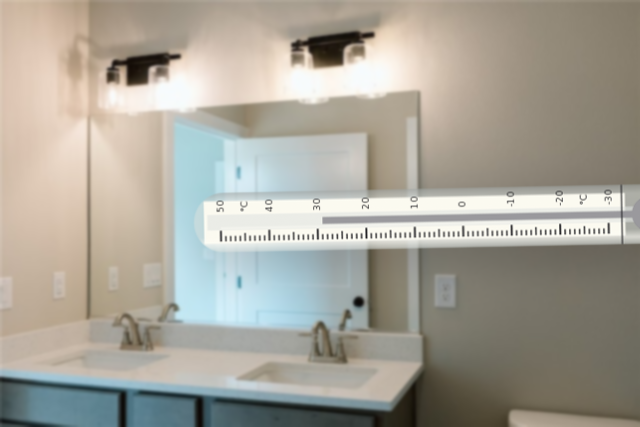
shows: value=29 unit=°C
